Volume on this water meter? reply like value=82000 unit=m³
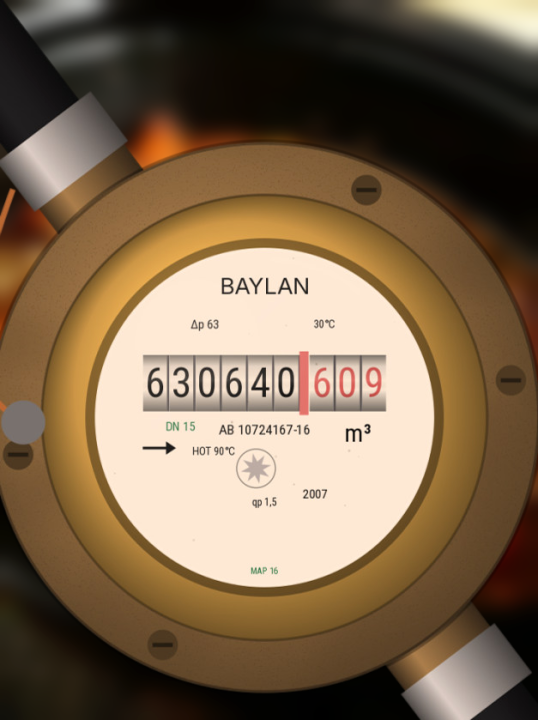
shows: value=630640.609 unit=m³
